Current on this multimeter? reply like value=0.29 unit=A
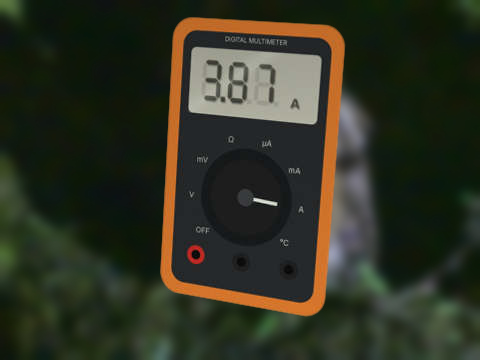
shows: value=3.87 unit=A
